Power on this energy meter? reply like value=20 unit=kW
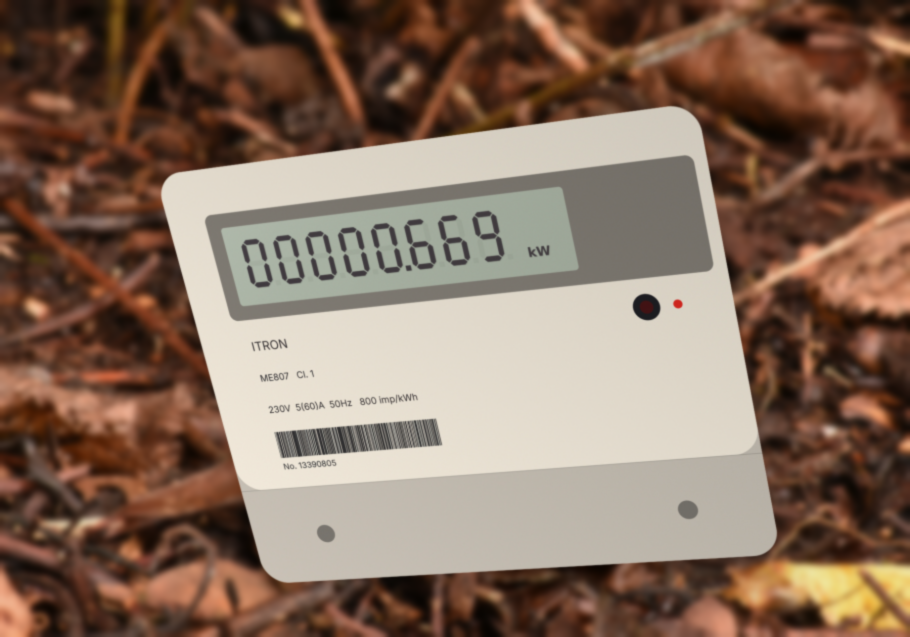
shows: value=0.669 unit=kW
